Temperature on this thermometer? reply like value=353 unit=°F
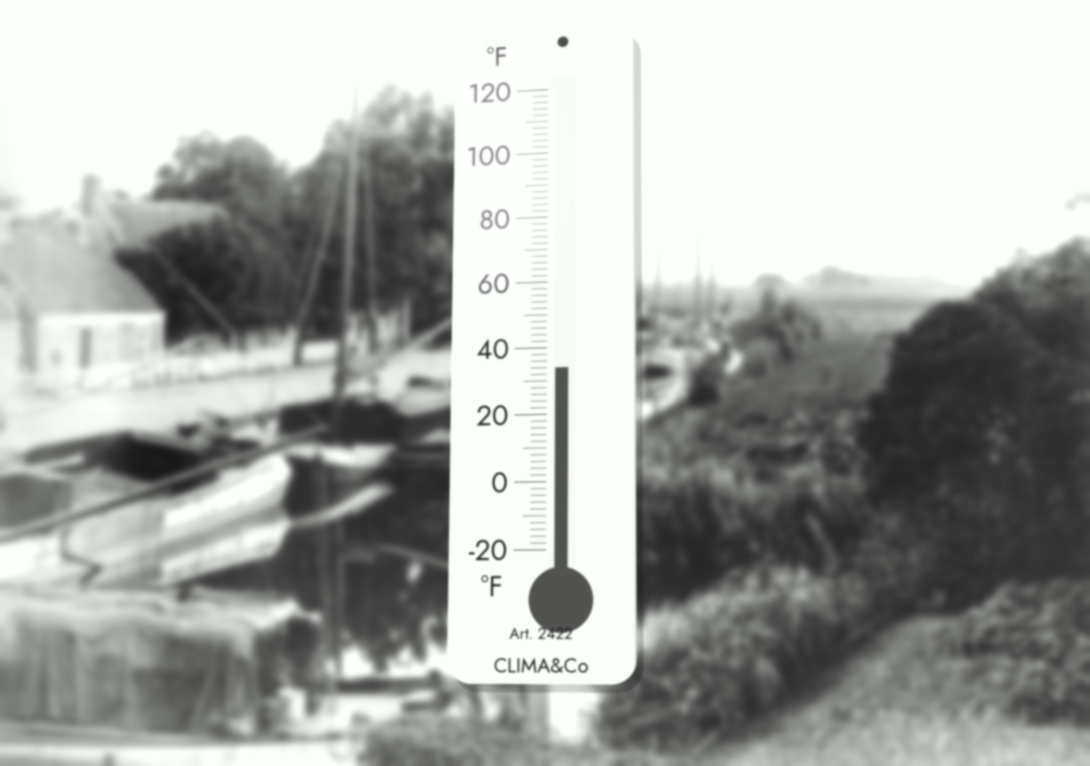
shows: value=34 unit=°F
